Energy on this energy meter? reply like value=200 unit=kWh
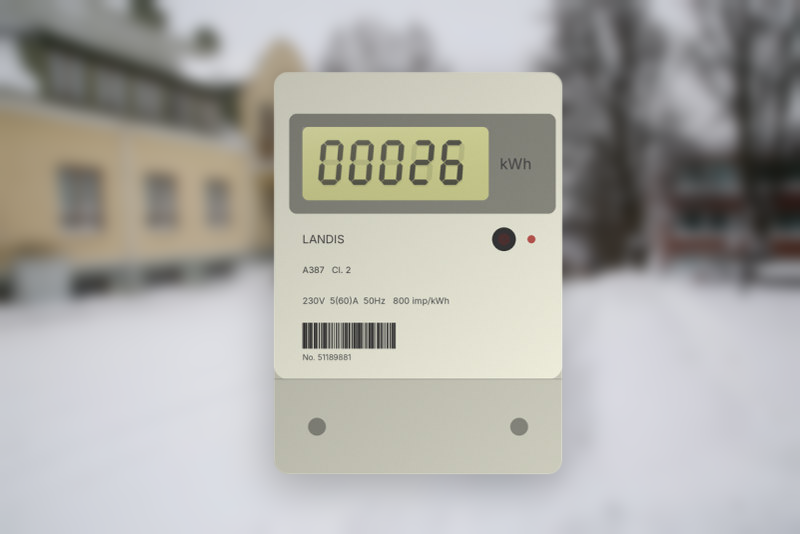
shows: value=26 unit=kWh
